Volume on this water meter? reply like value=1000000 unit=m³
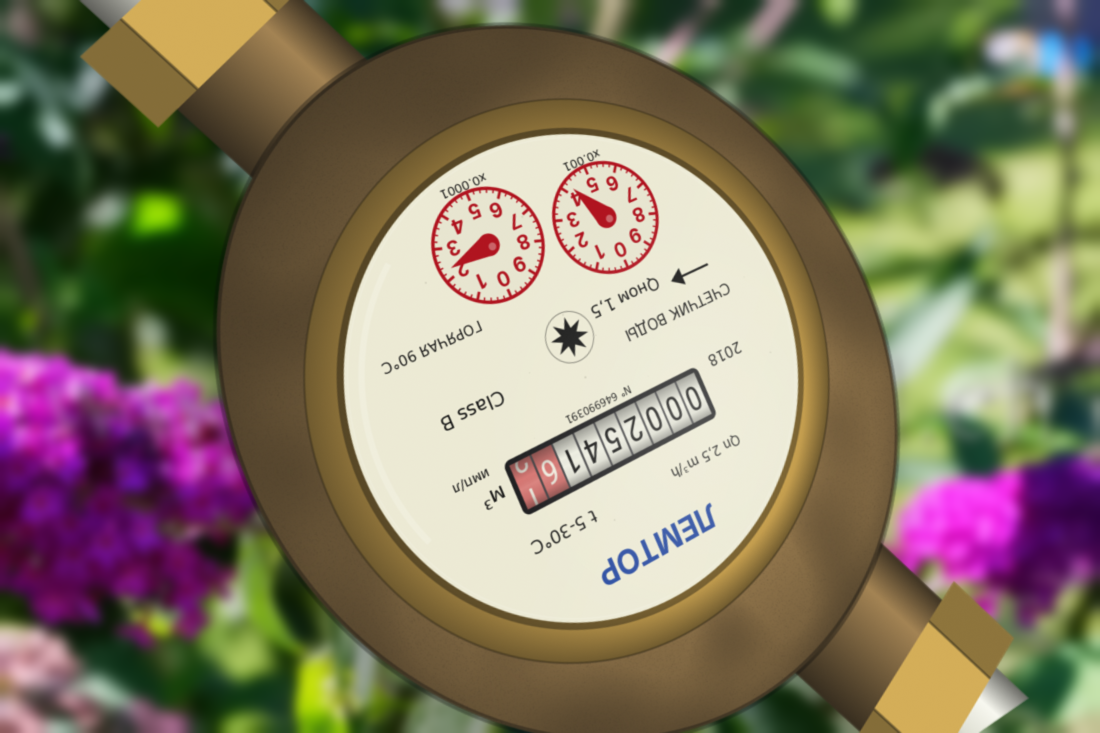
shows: value=2541.6142 unit=m³
